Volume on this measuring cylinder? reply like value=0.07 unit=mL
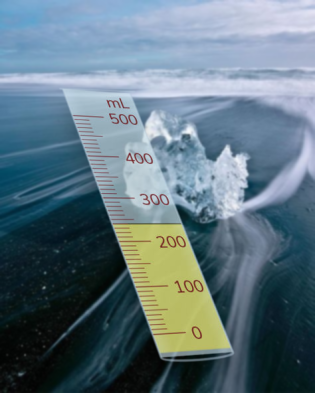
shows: value=240 unit=mL
